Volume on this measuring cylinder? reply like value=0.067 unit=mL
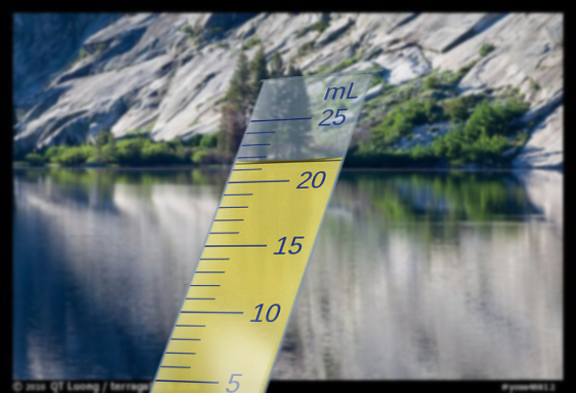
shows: value=21.5 unit=mL
